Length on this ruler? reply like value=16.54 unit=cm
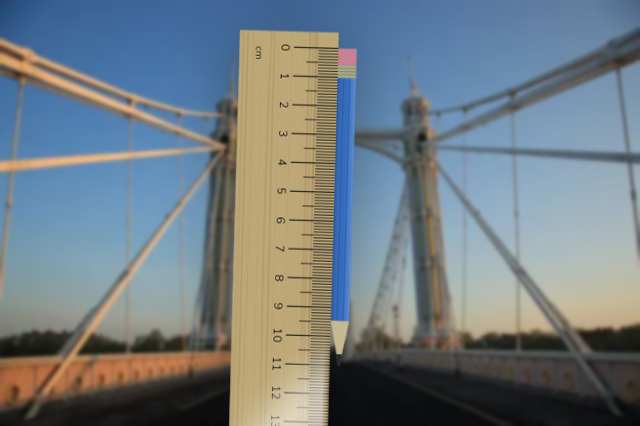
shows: value=11 unit=cm
